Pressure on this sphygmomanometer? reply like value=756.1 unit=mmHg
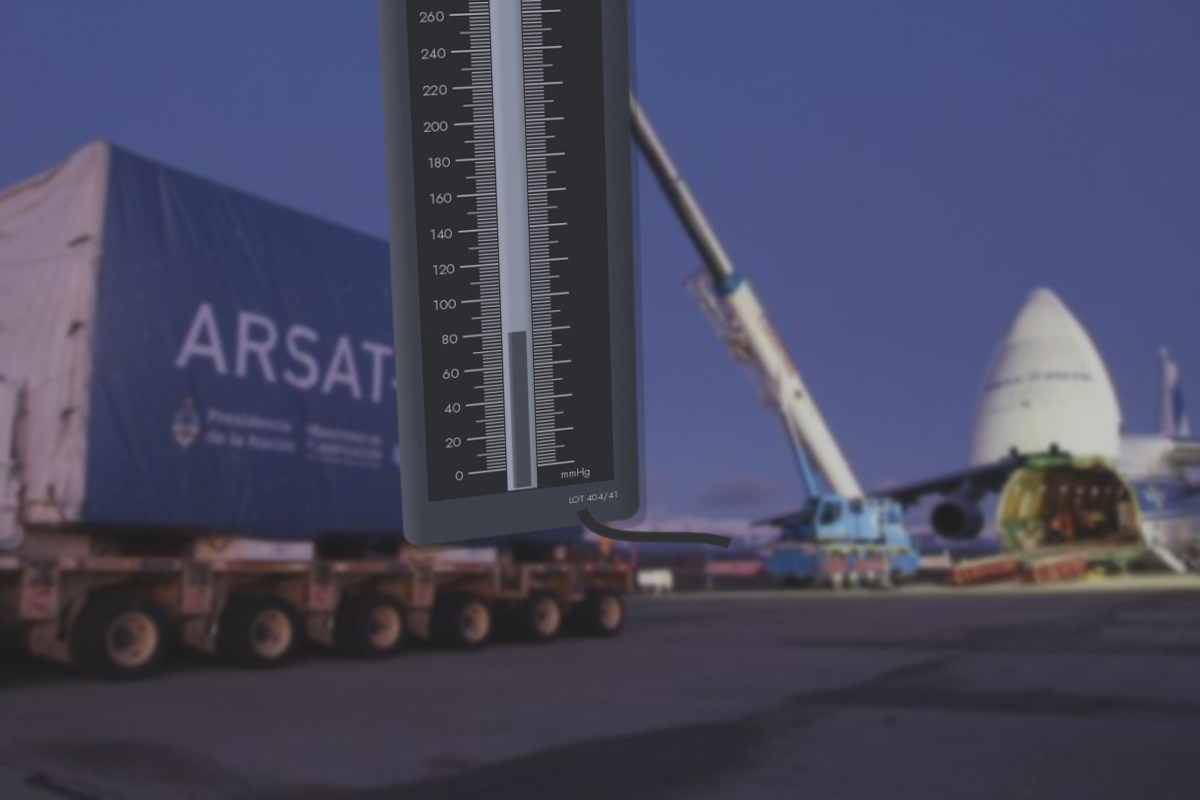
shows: value=80 unit=mmHg
